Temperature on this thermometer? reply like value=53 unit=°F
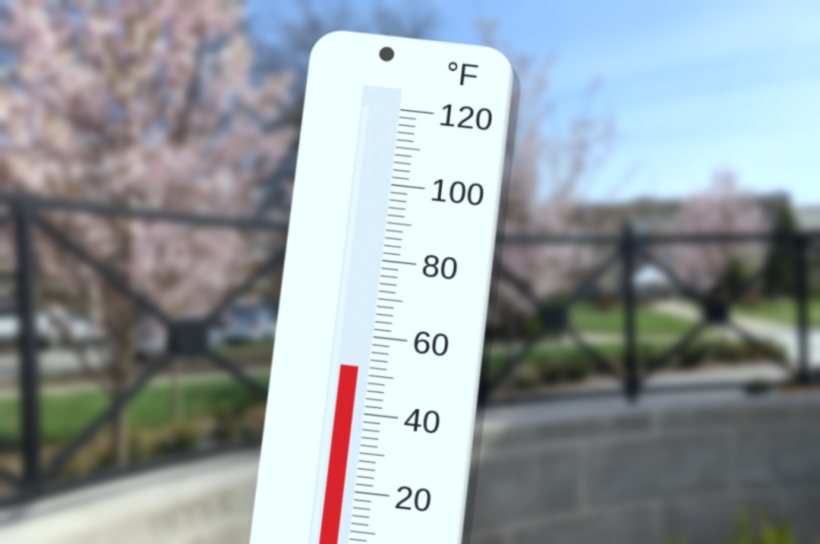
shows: value=52 unit=°F
